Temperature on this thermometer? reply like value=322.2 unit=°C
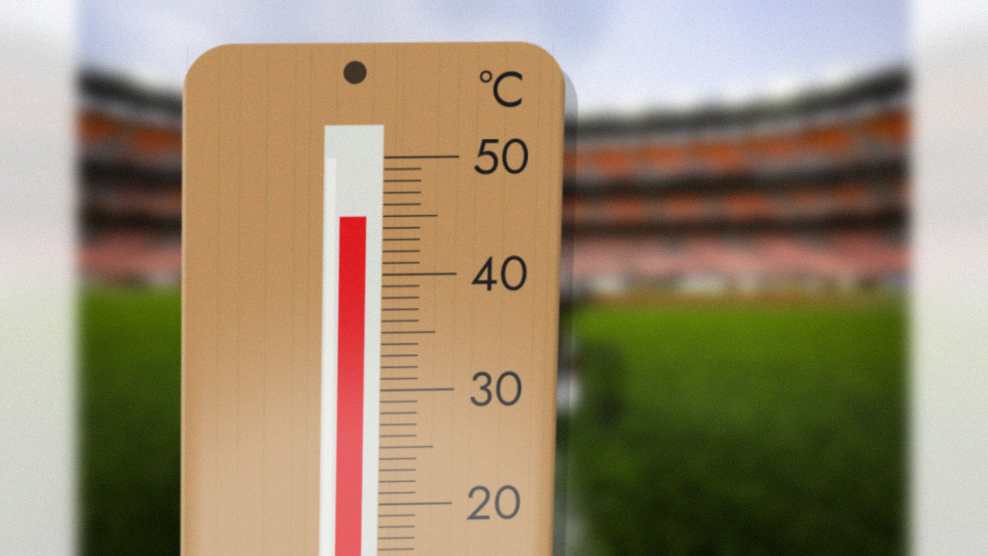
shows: value=45 unit=°C
